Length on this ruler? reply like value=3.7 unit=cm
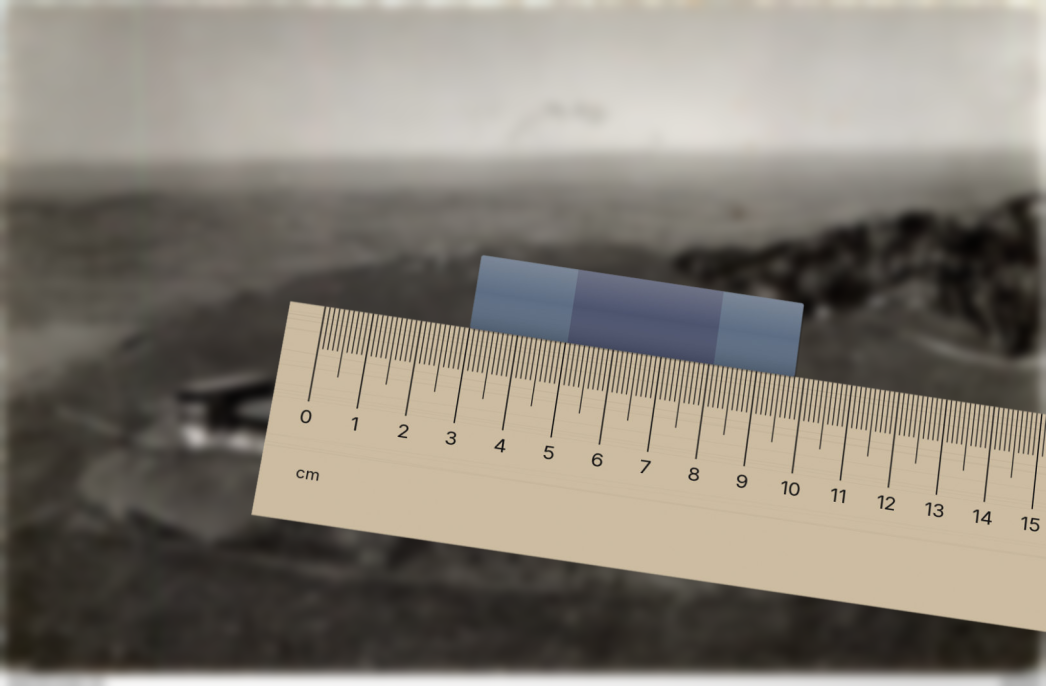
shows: value=6.8 unit=cm
